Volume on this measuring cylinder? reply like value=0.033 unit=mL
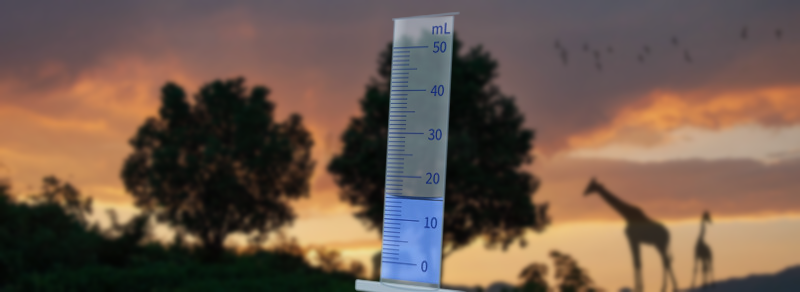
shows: value=15 unit=mL
